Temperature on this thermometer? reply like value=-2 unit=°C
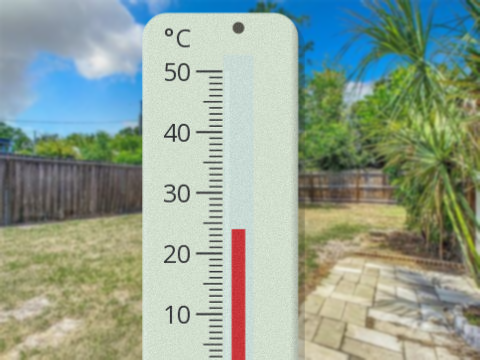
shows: value=24 unit=°C
